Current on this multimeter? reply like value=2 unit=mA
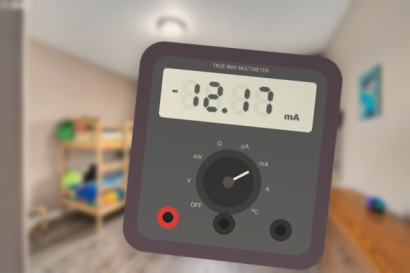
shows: value=-12.17 unit=mA
